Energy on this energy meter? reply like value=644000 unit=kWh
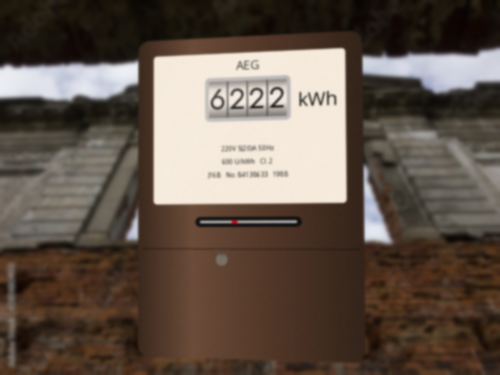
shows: value=6222 unit=kWh
